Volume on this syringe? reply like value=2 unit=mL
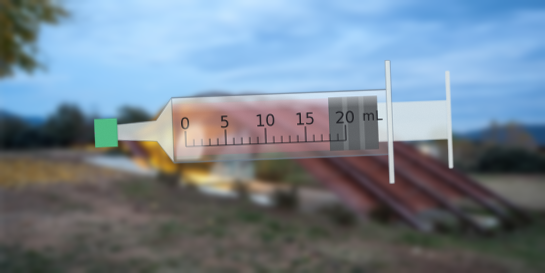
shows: value=18 unit=mL
